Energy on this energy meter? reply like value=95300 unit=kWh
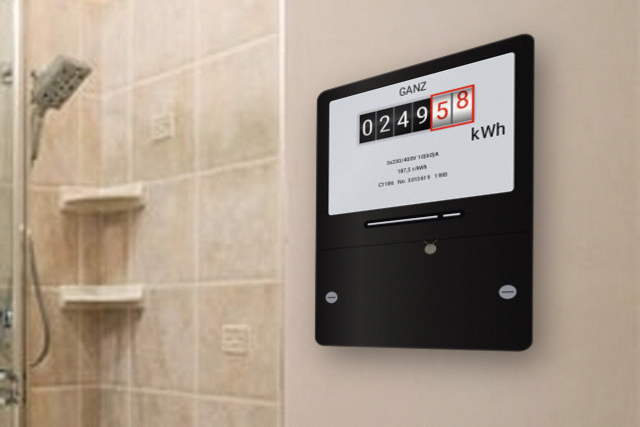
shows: value=249.58 unit=kWh
